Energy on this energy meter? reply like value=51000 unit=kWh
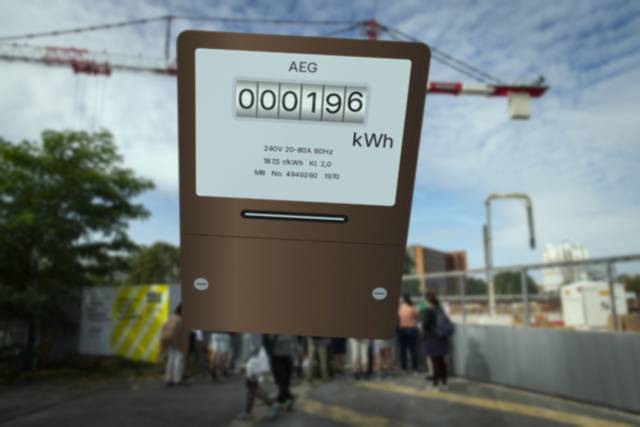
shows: value=196 unit=kWh
